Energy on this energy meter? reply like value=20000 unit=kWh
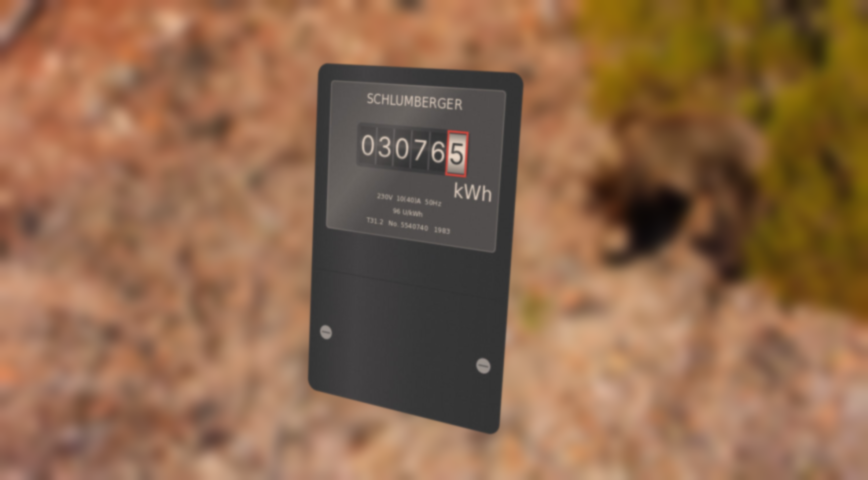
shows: value=3076.5 unit=kWh
